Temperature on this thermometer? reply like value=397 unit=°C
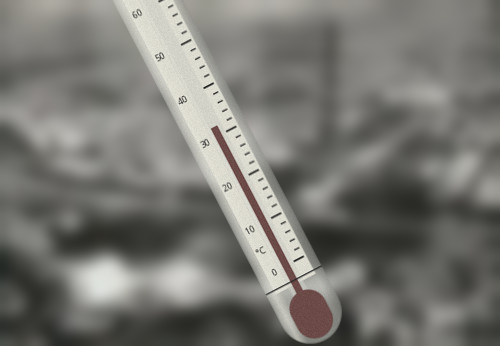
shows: value=32 unit=°C
